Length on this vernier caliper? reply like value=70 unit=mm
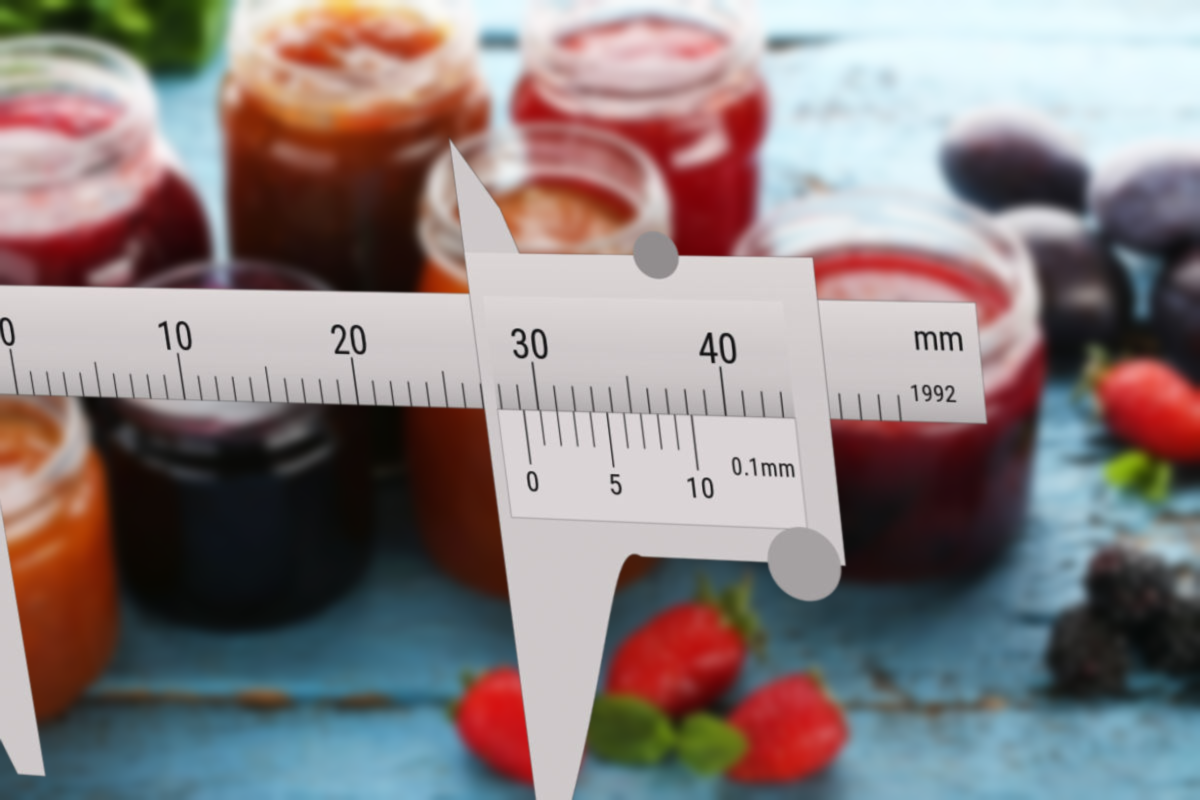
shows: value=29.2 unit=mm
